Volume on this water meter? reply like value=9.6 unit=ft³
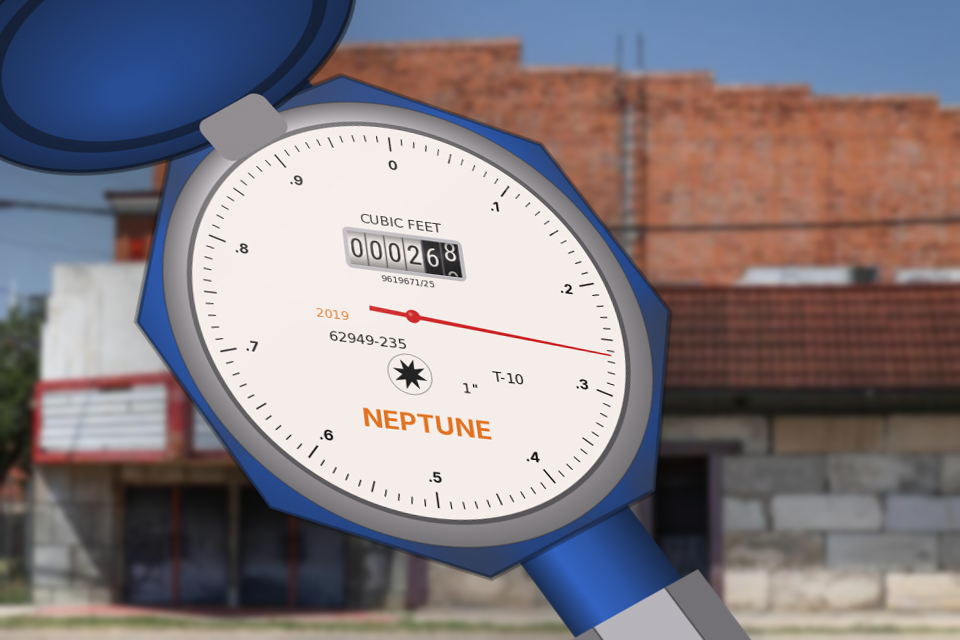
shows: value=268.26 unit=ft³
